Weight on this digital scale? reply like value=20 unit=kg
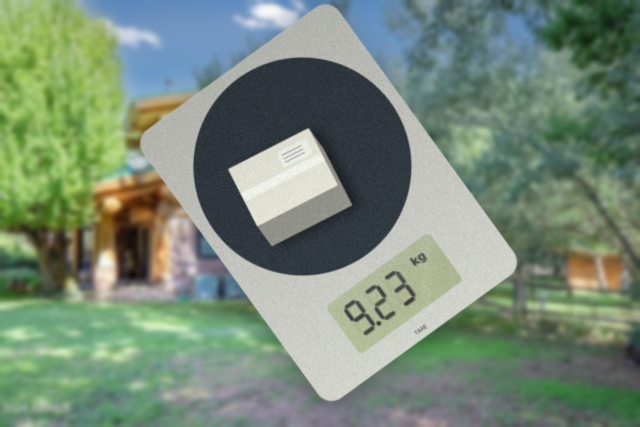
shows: value=9.23 unit=kg
